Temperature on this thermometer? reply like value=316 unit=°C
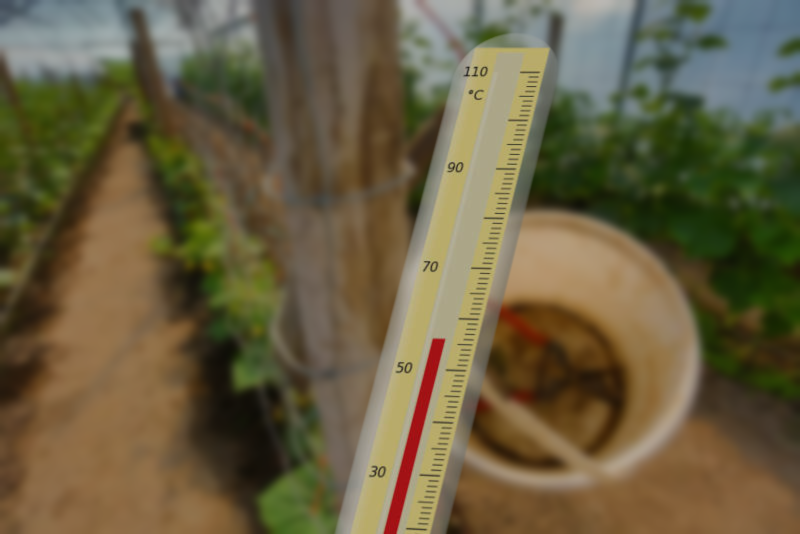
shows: value=56 unit=°C
